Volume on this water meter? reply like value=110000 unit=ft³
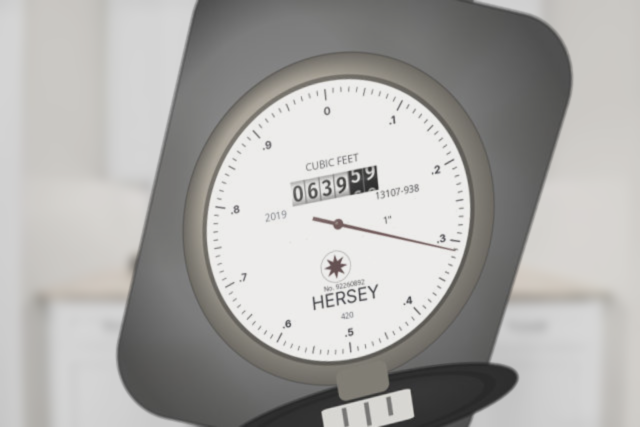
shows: value=63959.31 unit=ft³
